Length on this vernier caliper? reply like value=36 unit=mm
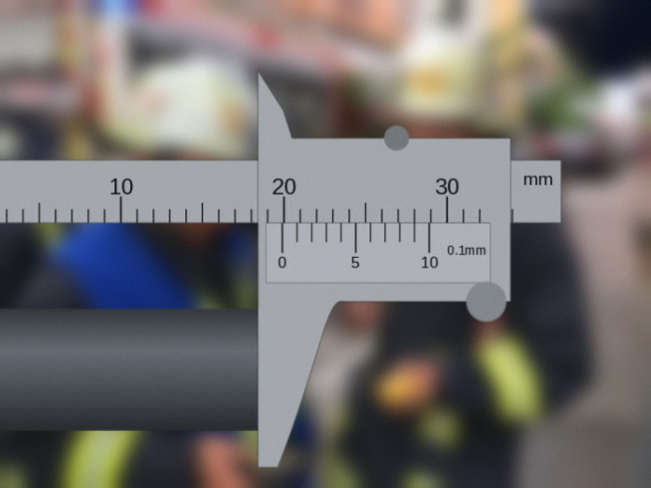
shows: value=19.9 unit=mm
